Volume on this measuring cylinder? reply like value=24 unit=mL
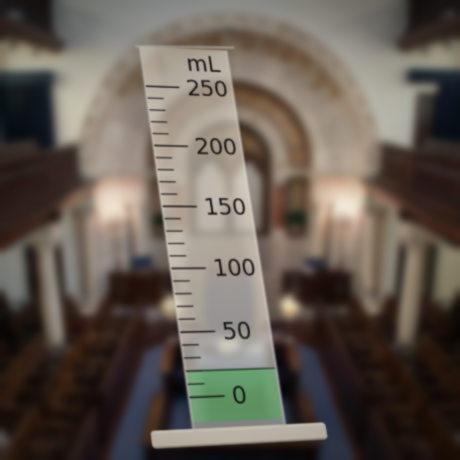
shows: value=20 unit=mL
